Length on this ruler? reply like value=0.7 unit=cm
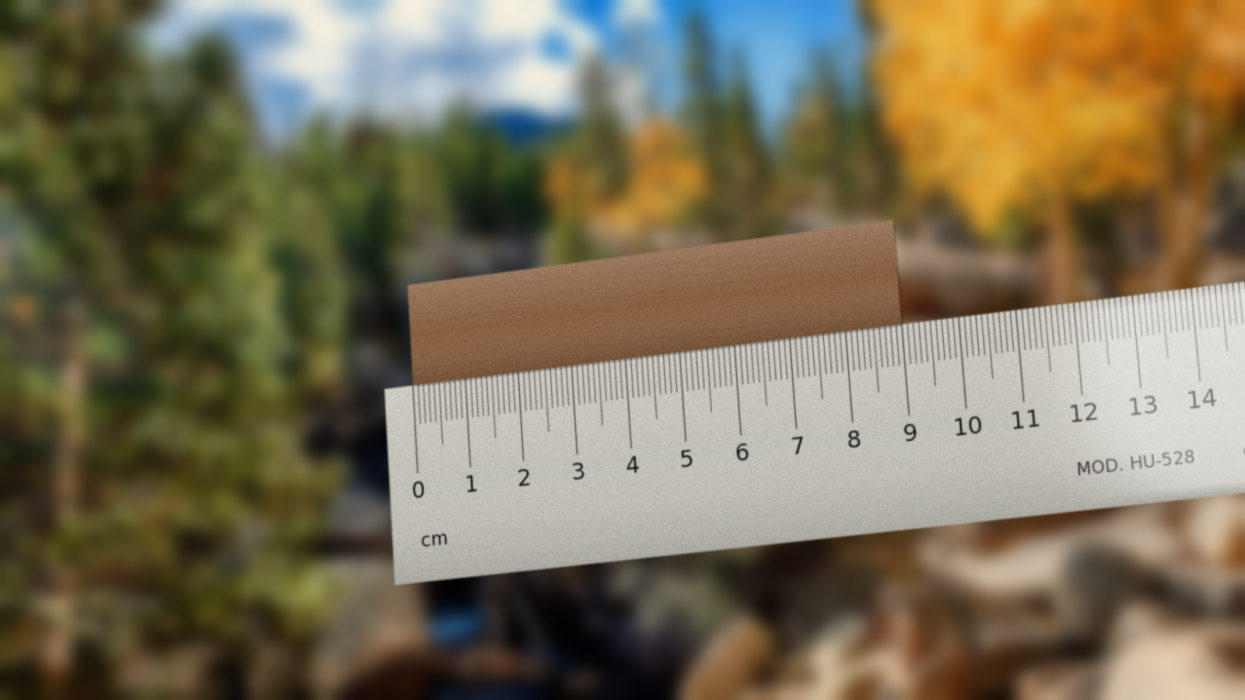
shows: value=9 unit=cm
